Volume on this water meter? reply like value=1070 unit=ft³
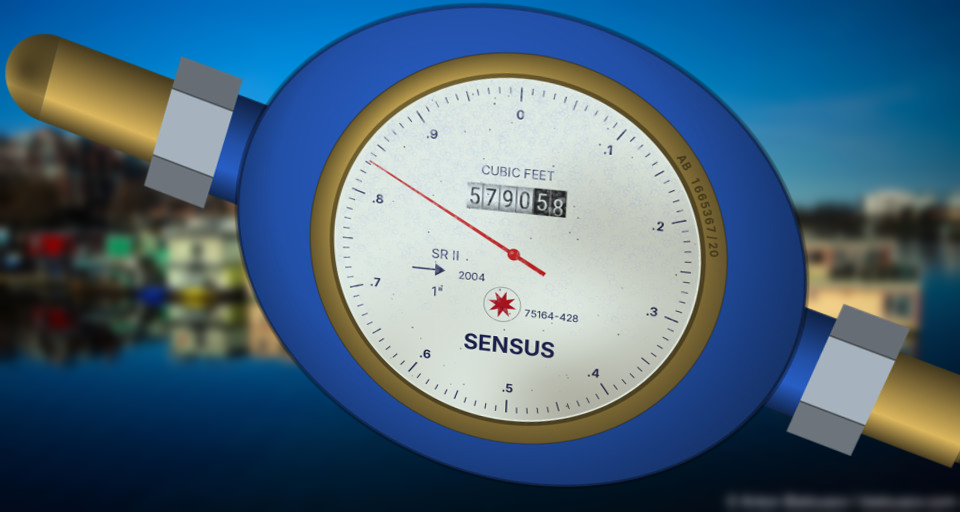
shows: value=579057.83 unit=ft³
